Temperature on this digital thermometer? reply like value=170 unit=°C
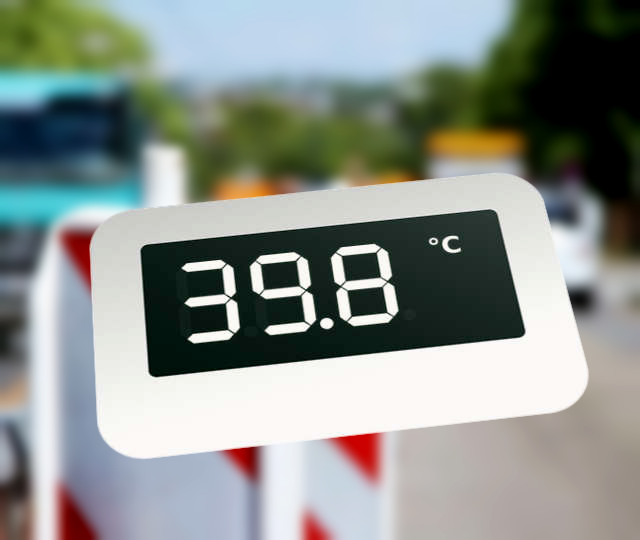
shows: value=39.8 unit=°C
